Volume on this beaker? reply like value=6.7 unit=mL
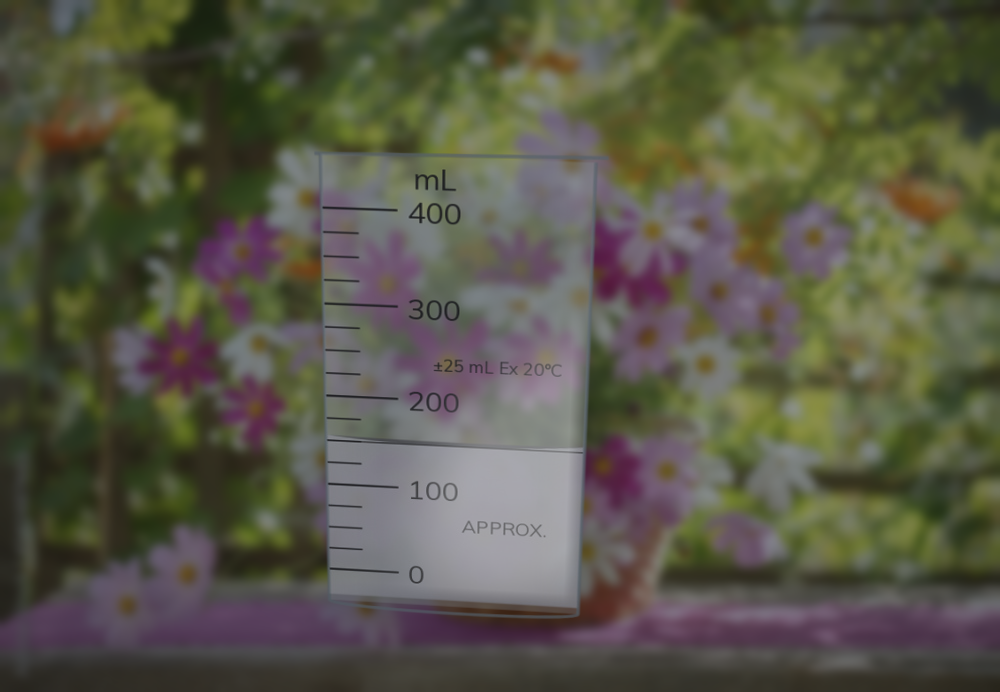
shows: value=150 unit=mL
